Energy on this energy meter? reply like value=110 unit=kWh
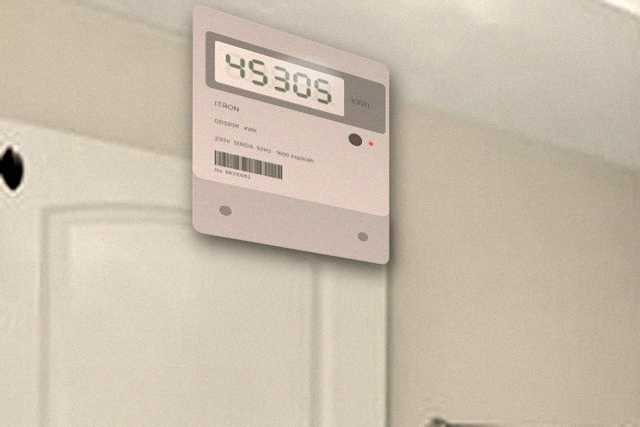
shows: value=45305 unit=kWh
